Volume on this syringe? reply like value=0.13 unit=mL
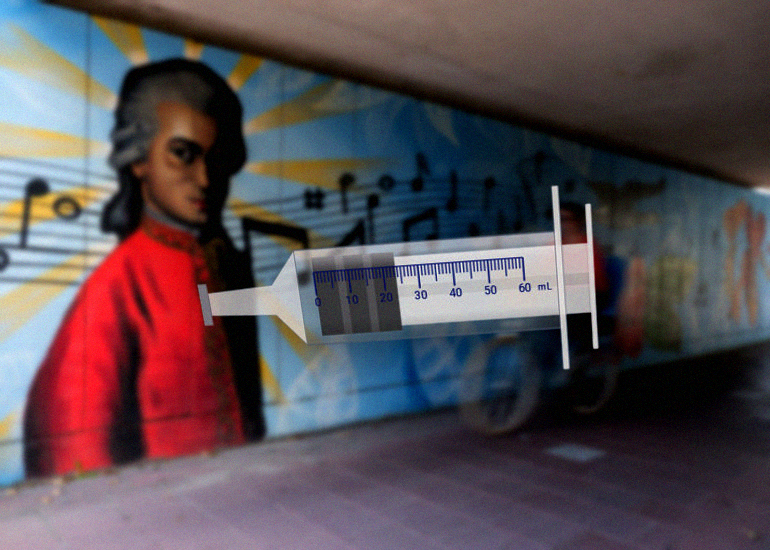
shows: value=0 unit=mL
